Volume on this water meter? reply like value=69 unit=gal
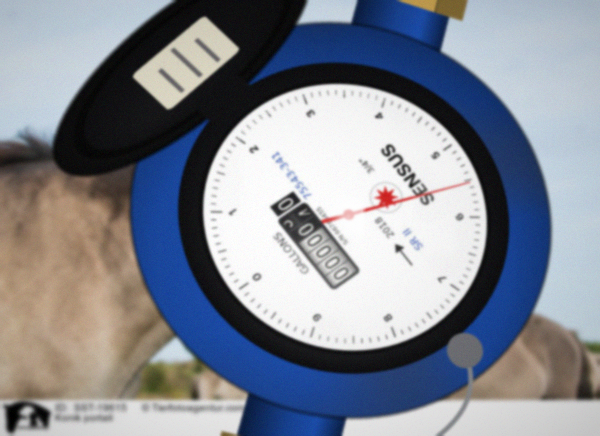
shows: value=35.5 unit=gal
